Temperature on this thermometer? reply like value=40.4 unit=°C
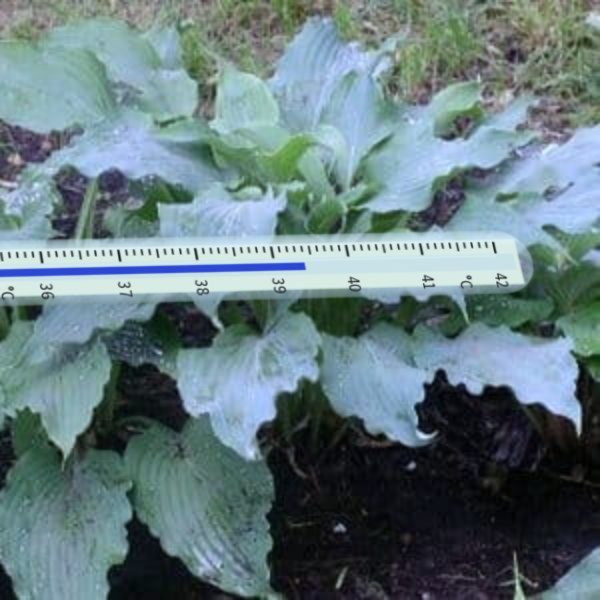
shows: value=39.4 unit=°C
